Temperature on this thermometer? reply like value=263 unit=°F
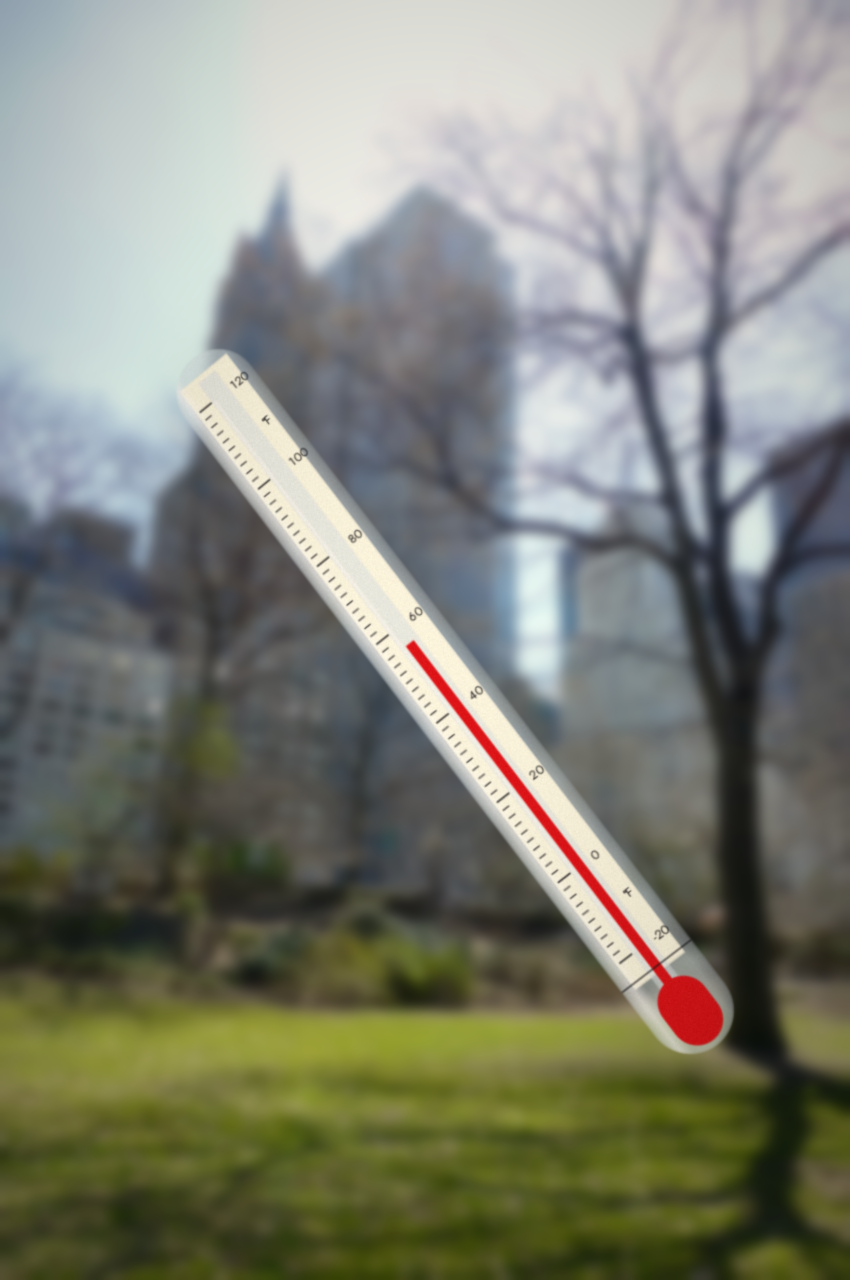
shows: value=56 unit=°F
